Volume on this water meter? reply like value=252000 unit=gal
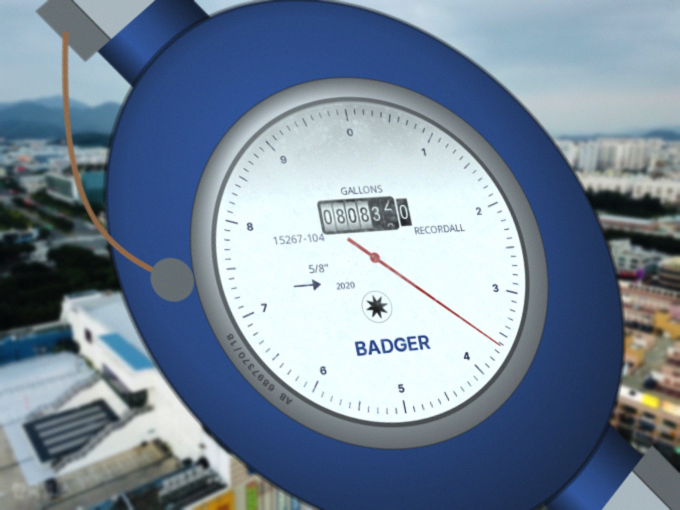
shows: value=808323.6 unit=gal
